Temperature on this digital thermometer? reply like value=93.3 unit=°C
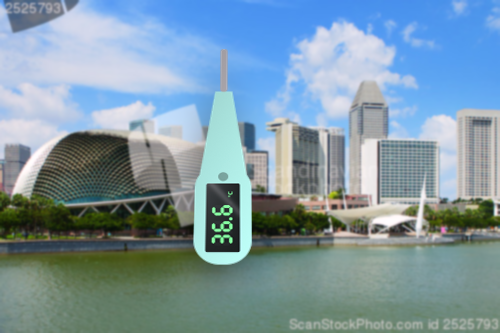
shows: value=36.6 unit=°C
